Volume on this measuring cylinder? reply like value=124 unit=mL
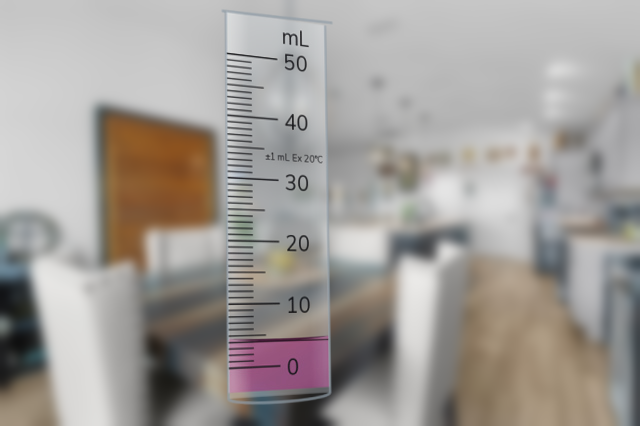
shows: value=4 unit=mL
